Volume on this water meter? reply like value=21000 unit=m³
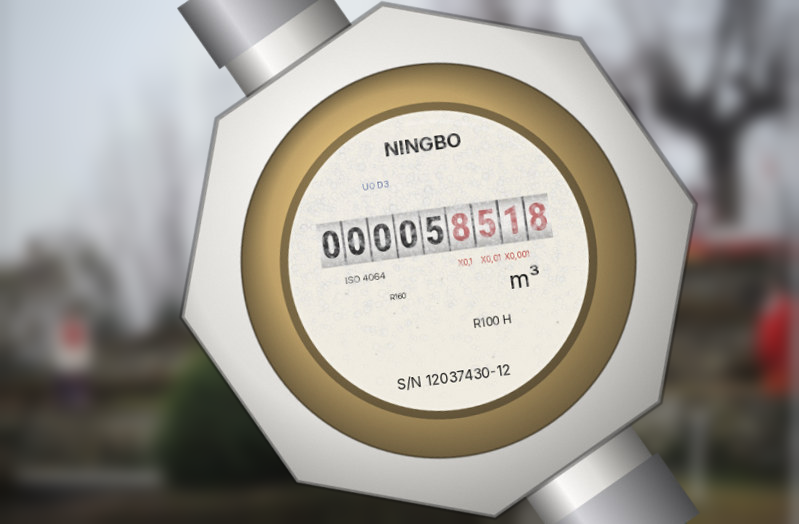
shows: value=5.8518 unit=m³
